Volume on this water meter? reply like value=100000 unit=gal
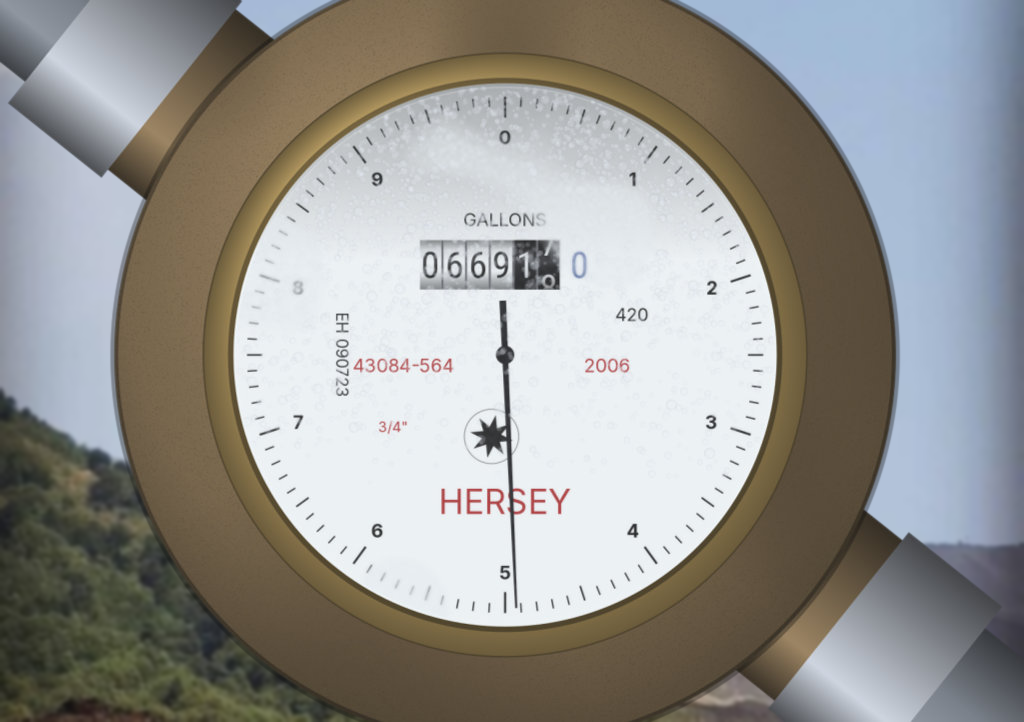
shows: value=669174.9 unit=gal
